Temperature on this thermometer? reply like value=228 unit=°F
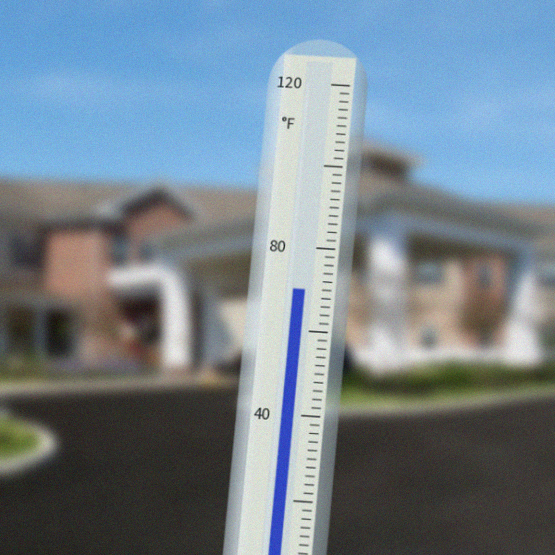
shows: value=70 unit=°F
